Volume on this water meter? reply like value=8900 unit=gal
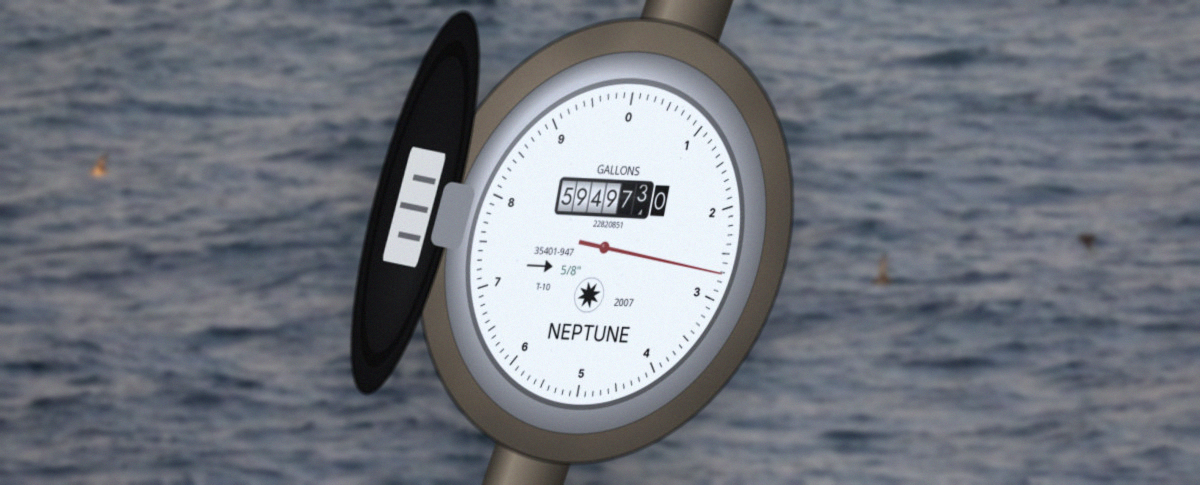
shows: value=5949732.7 unit=gal
